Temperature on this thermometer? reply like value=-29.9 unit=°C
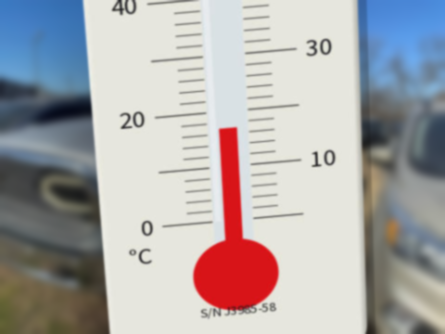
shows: value=17 unit=°C
